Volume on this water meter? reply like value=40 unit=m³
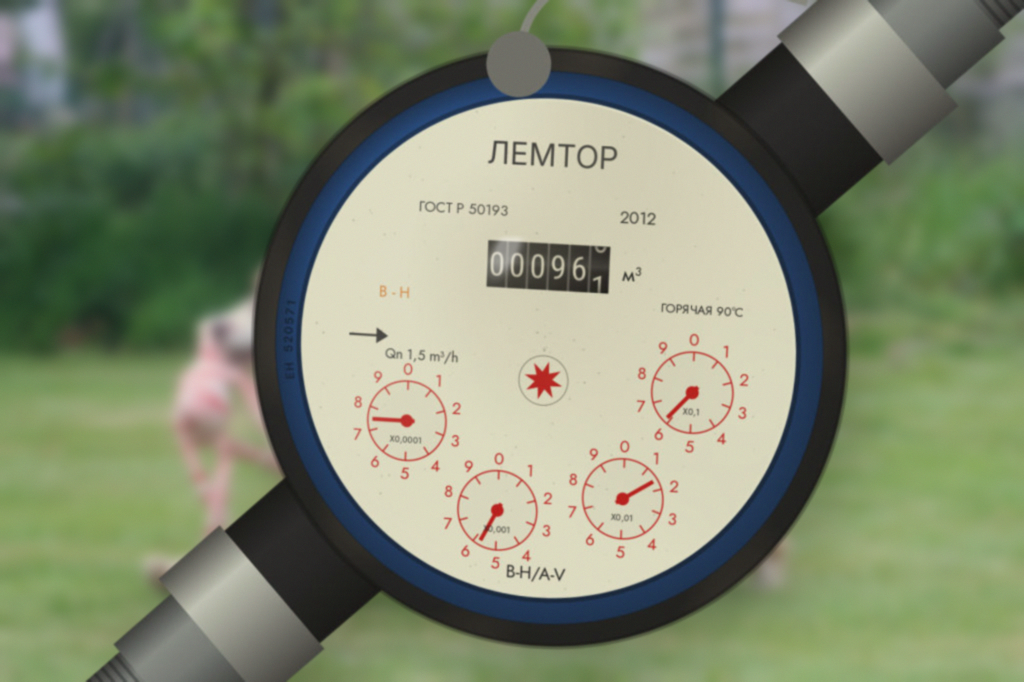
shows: value=960.6157 unit=m³
